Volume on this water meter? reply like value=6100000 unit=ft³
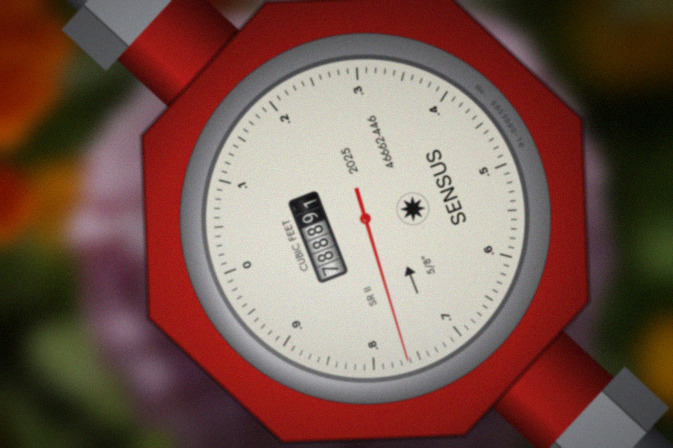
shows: value=788890.76 unit=ft³
